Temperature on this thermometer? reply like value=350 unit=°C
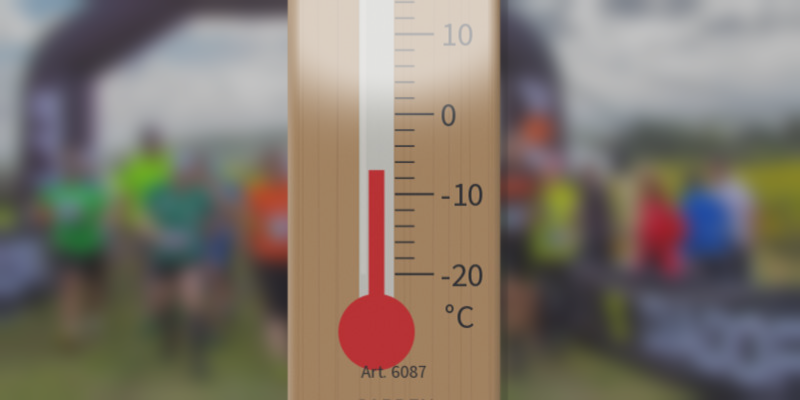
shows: value=-7 unit=°C
